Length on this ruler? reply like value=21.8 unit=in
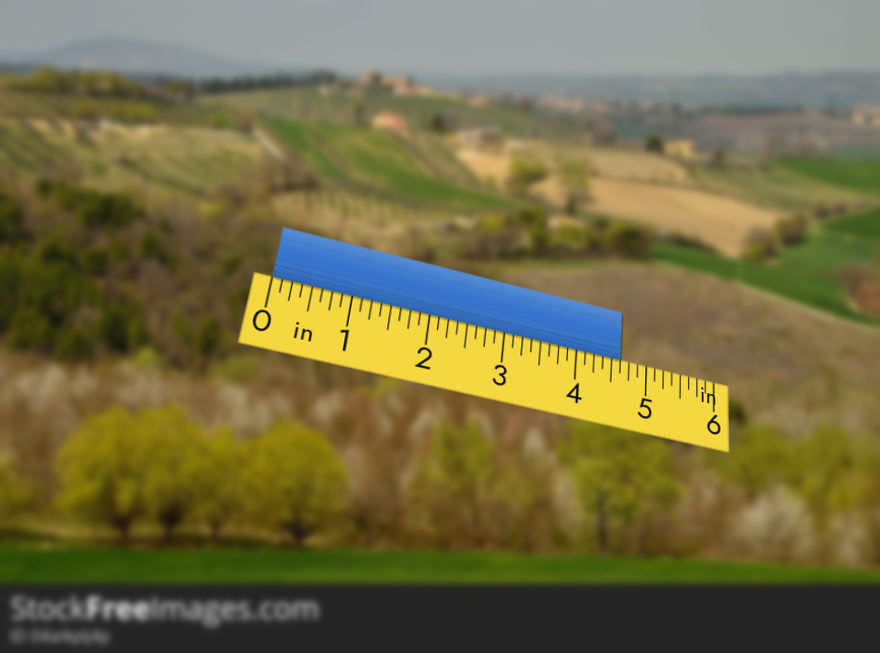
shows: value=4.625 unit=in
